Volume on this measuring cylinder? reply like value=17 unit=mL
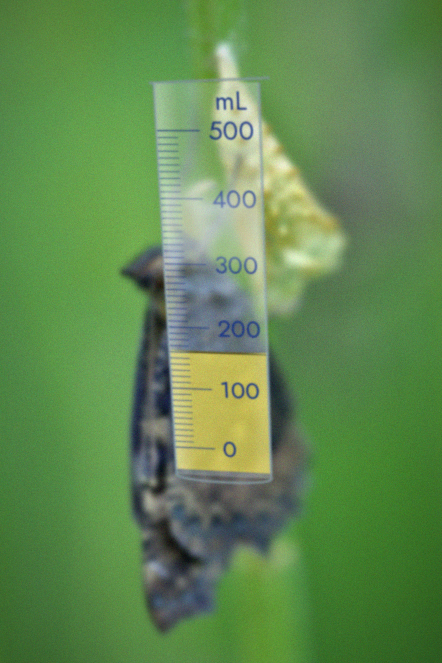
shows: value=160 unit=mL
